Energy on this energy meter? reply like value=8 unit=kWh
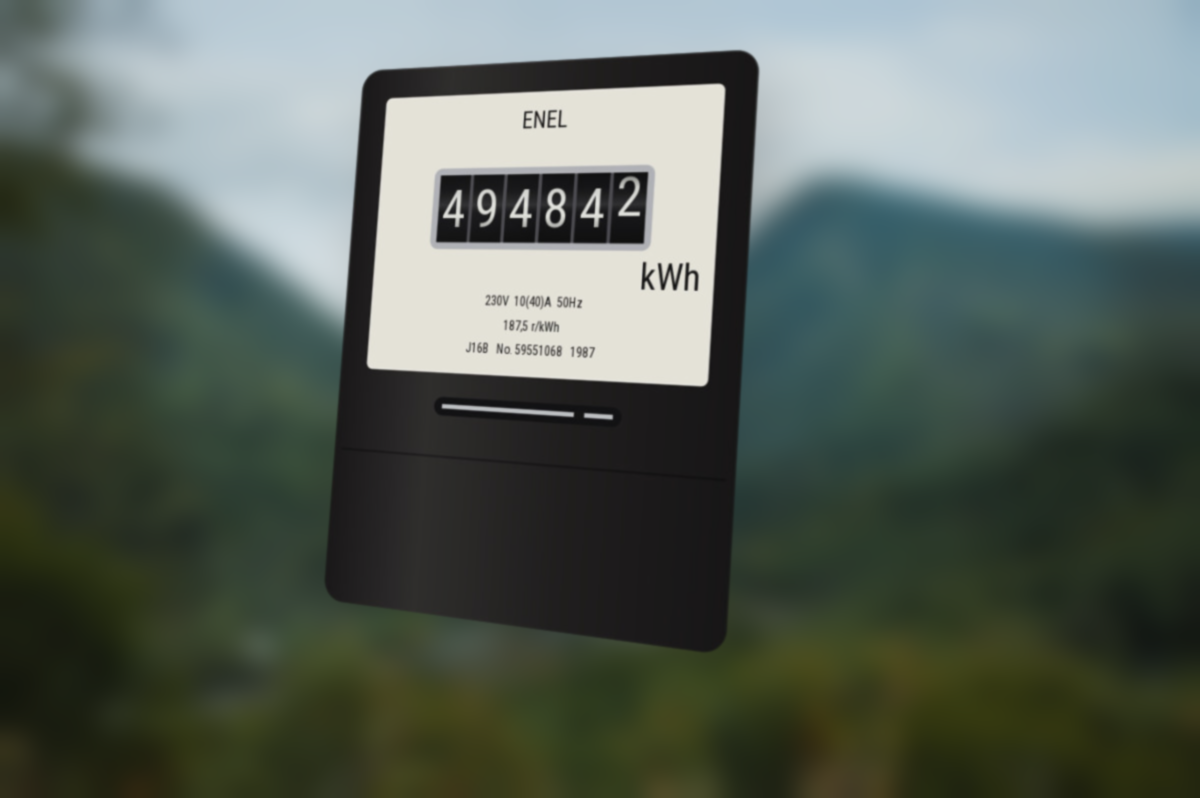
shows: value=494842 unit=kWh
